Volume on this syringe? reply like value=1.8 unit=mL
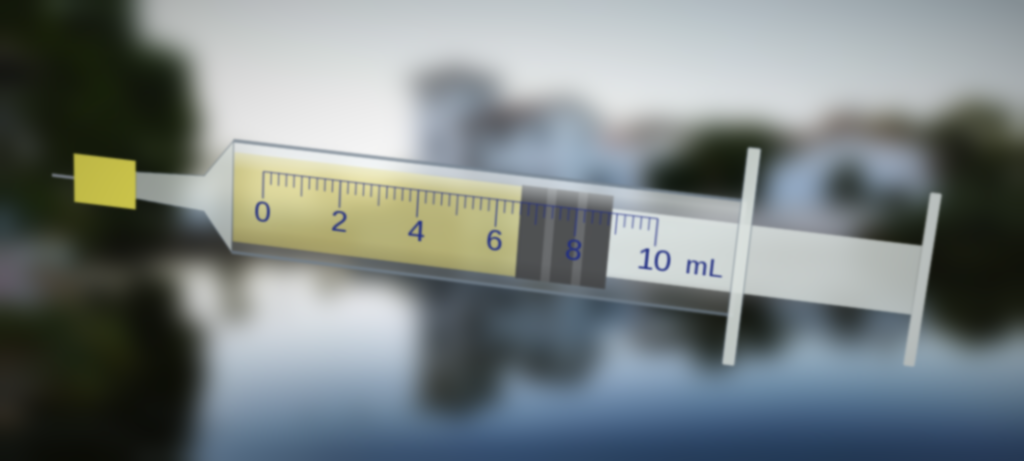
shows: value=6.6 unit=mL
